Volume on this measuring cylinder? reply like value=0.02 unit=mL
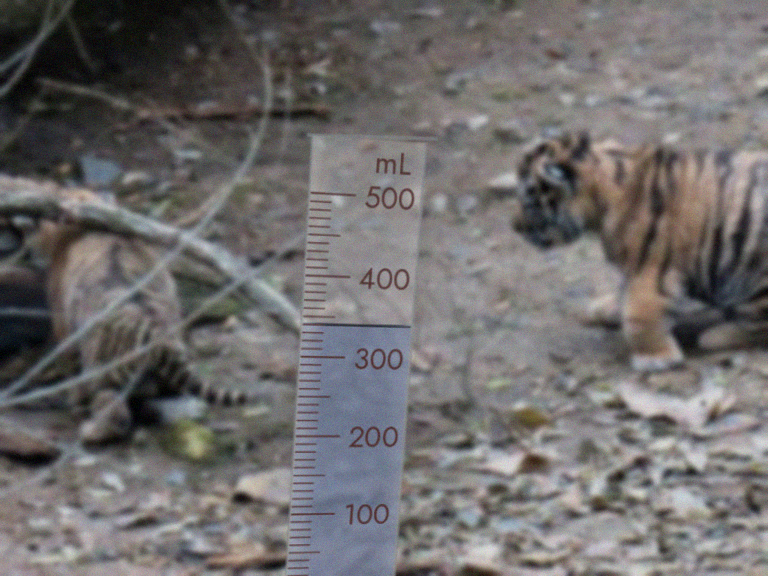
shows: value=340 unit=mL
